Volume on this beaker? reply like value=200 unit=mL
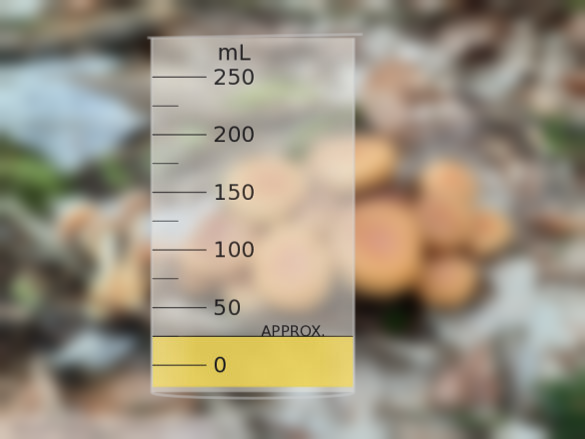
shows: value=25 unit=mL
